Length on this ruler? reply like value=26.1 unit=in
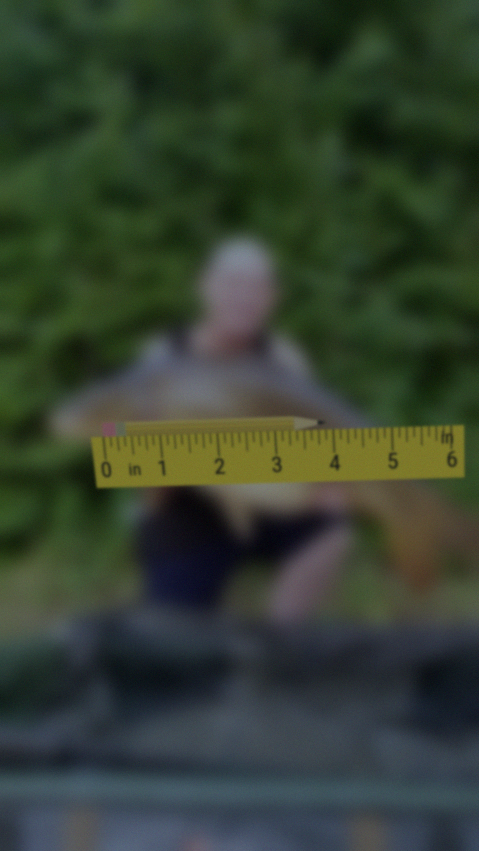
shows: value=3.875 unit=in
